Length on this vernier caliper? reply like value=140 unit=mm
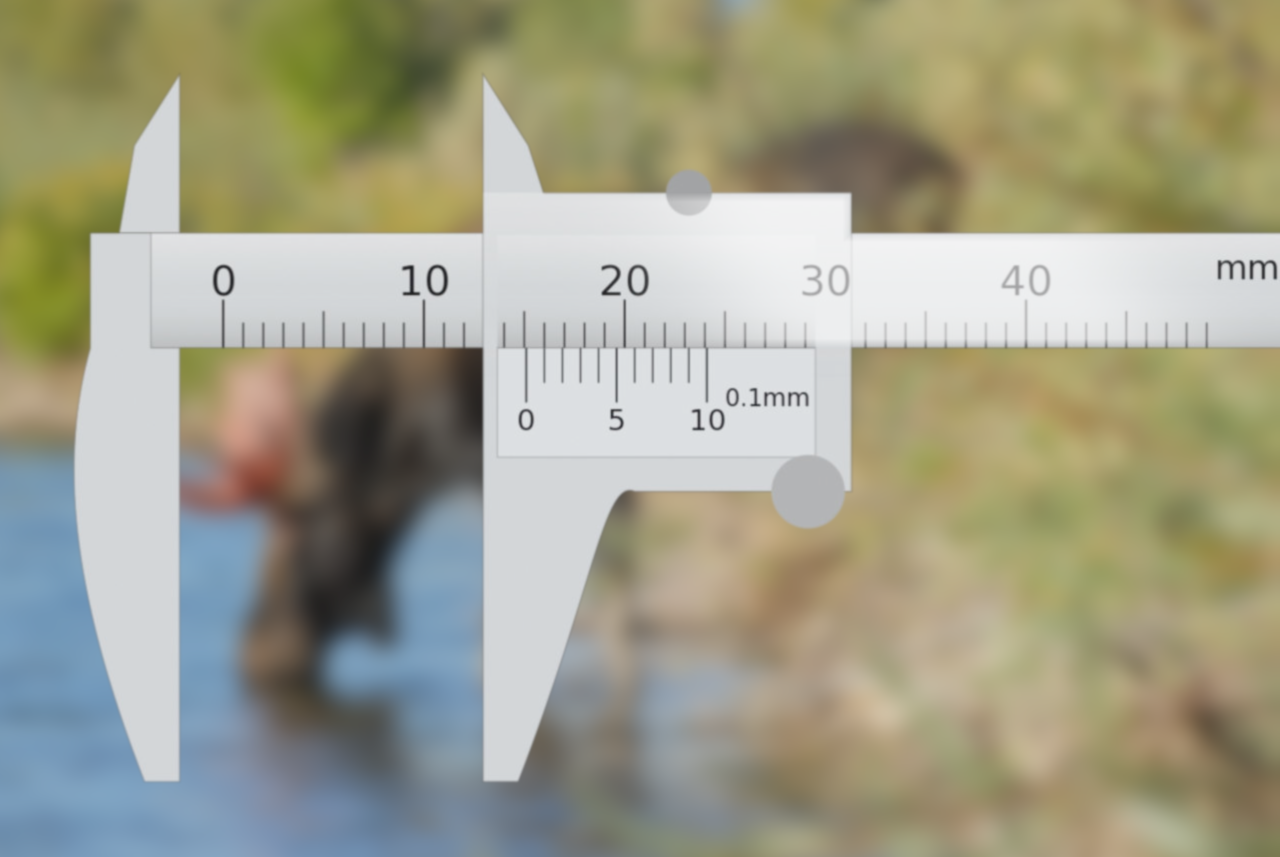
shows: value=15.1 unit=mm
